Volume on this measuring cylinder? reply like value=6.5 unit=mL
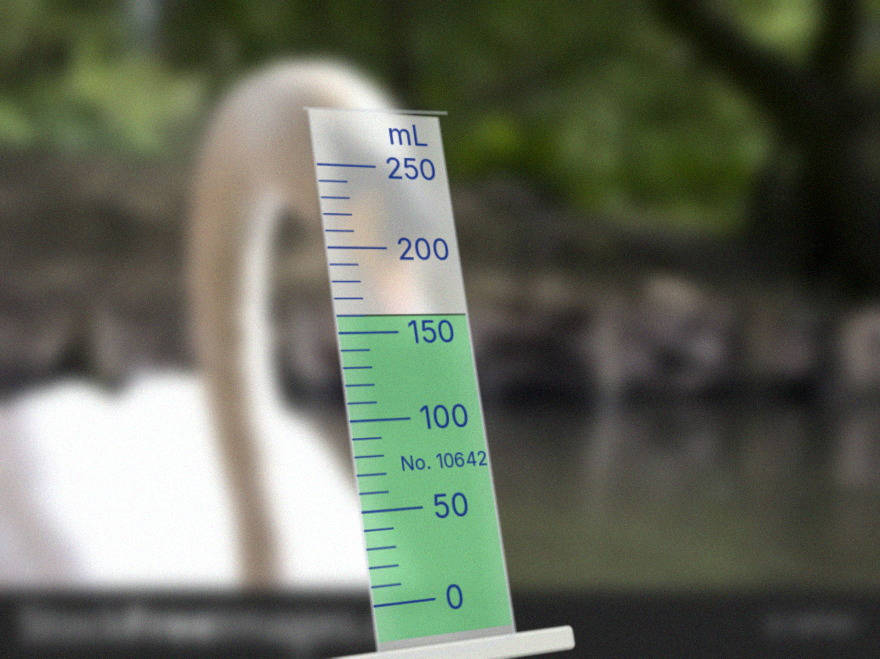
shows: value=160 unit=mL
